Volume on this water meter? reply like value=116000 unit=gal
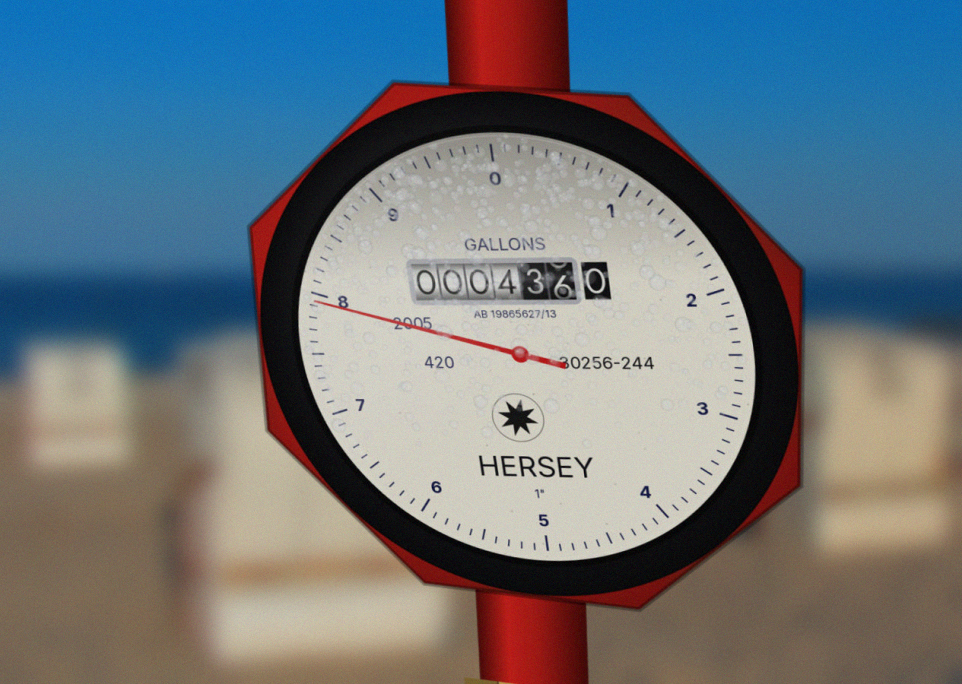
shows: value=4357.9 unit=gal
